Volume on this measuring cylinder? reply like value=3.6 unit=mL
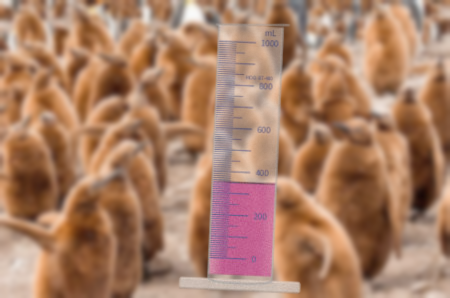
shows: value=350 unit=mL
